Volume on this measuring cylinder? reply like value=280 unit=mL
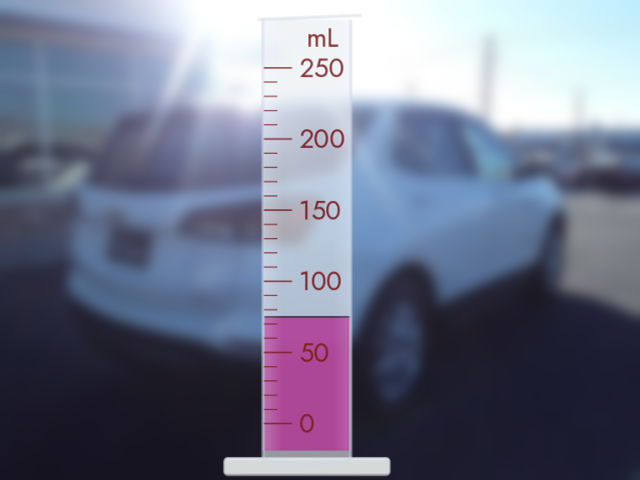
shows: value=75 unit=mL
